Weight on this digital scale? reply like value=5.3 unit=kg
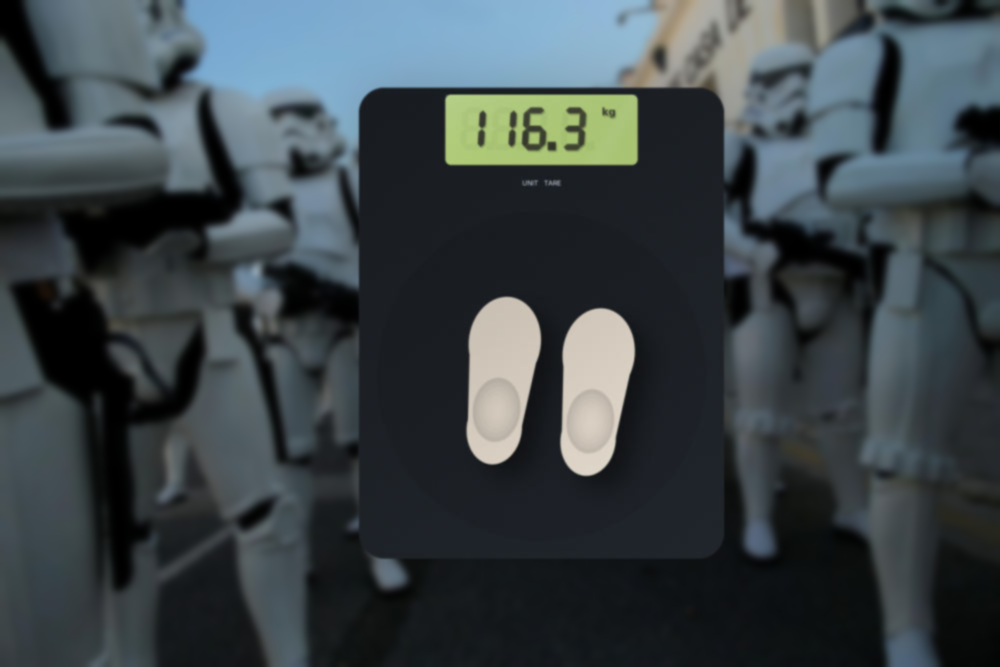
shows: value=116.3 unit=kg
